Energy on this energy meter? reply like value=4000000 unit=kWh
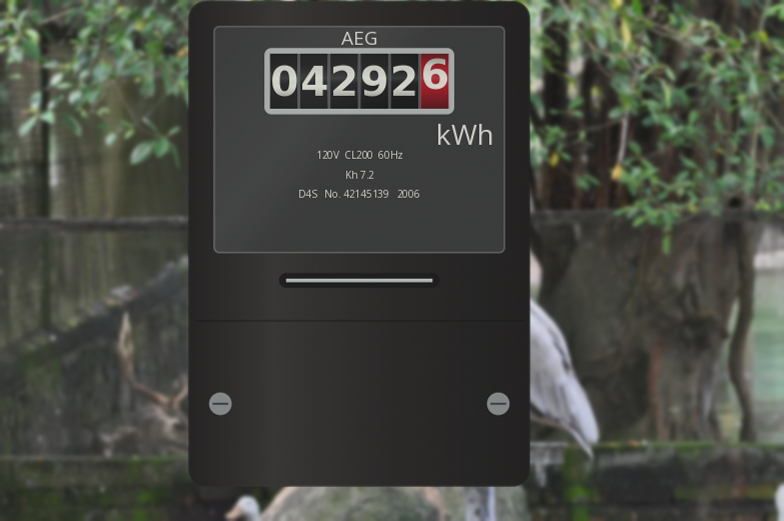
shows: value=4292.6 unit=kWh
